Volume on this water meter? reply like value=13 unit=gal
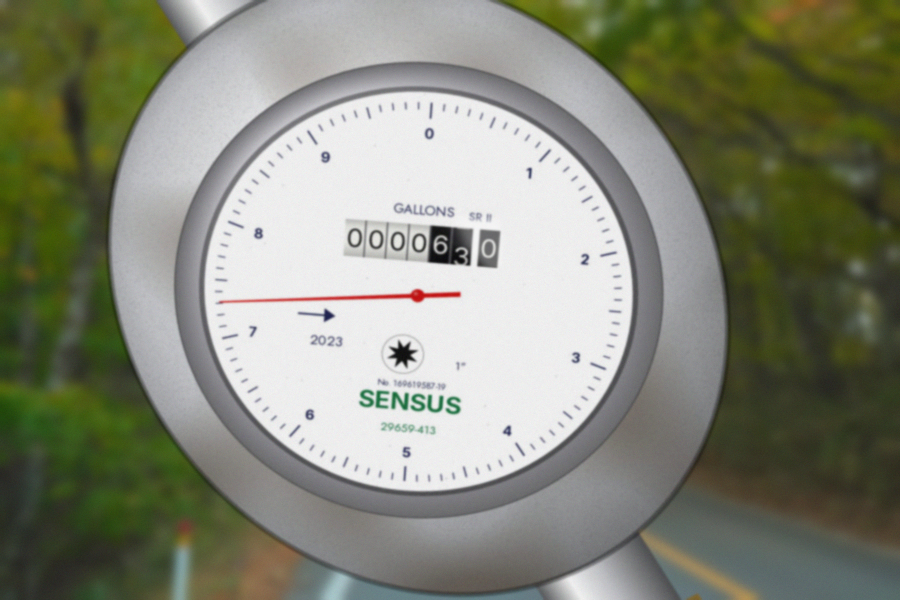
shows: value=627.3 unit=gal
